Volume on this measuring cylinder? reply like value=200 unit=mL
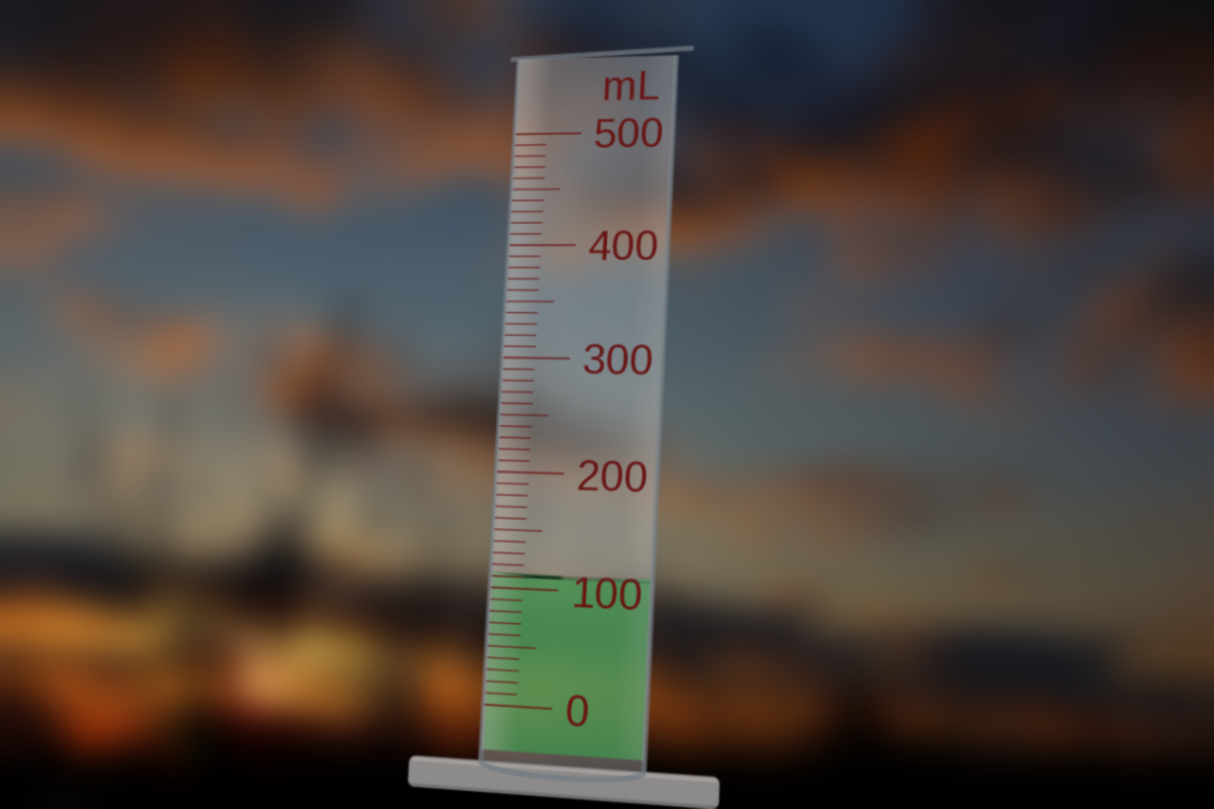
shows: value=110 unit=mL
